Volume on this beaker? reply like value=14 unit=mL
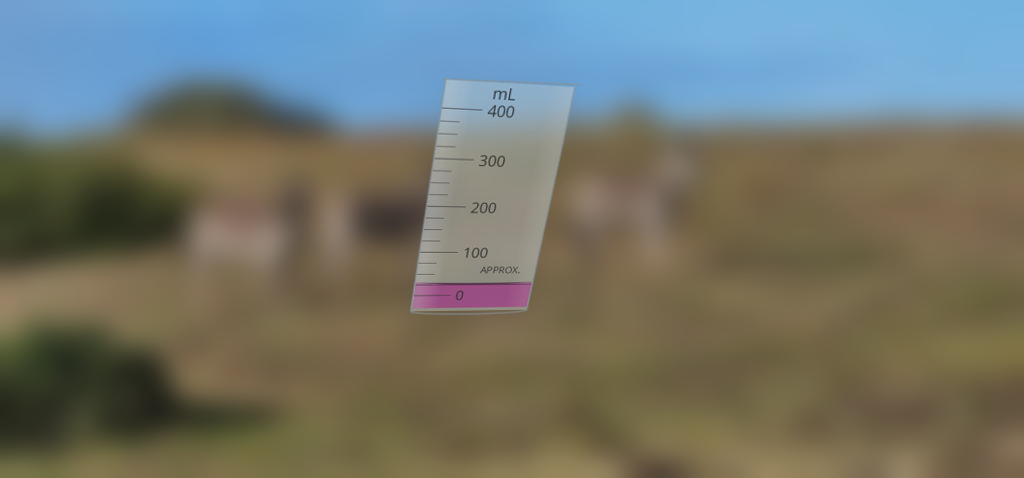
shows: value=25 unit=mL
